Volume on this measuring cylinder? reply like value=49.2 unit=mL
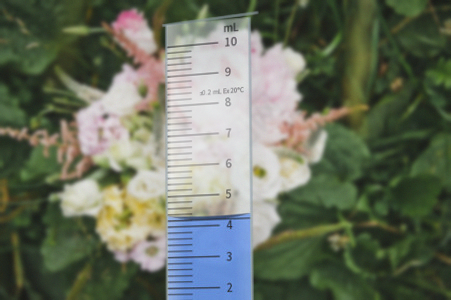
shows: value=4.2 unit=mL
